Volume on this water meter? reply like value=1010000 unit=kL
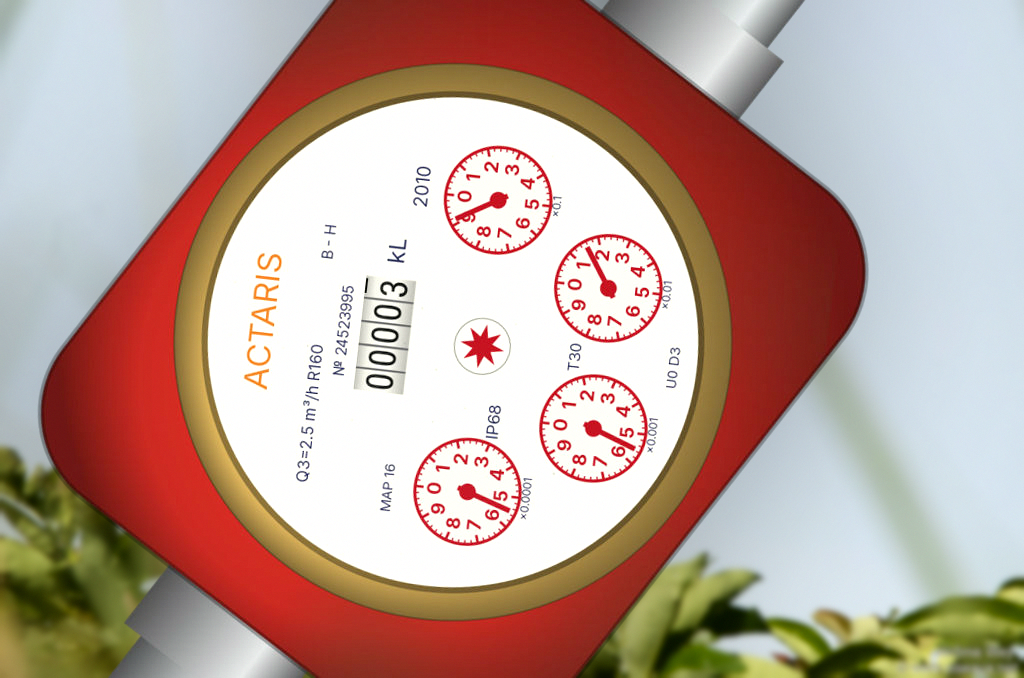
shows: value=2.9155 unit=kL
